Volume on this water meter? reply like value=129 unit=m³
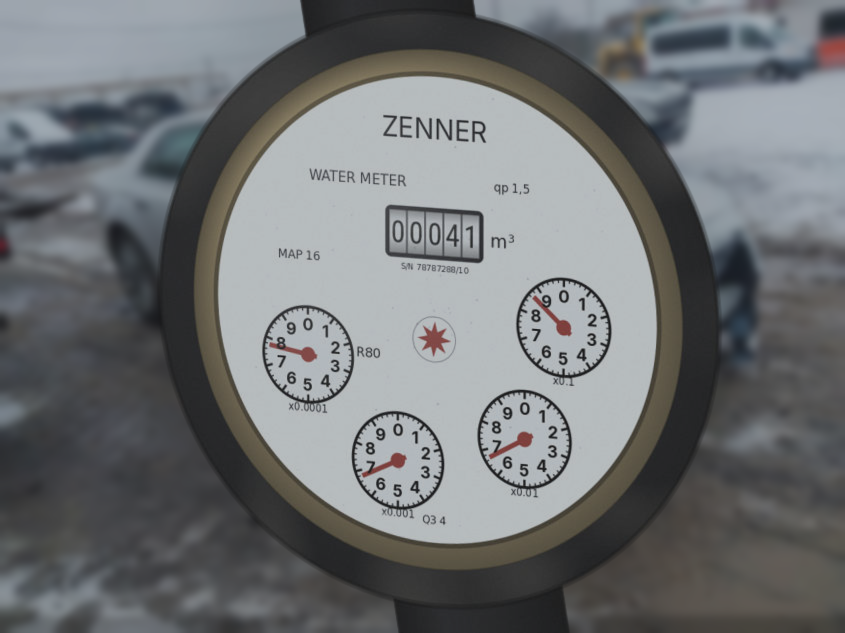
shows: value=41.8667 unit=m³
